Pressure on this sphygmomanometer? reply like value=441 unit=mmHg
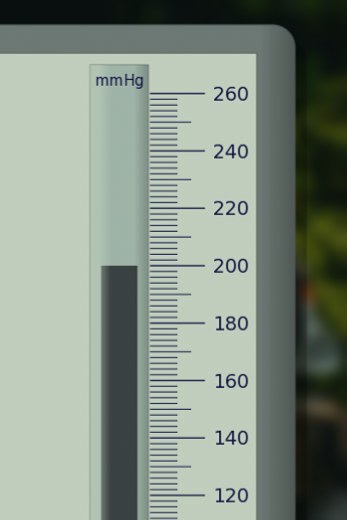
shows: value=200 unit=mmHg
